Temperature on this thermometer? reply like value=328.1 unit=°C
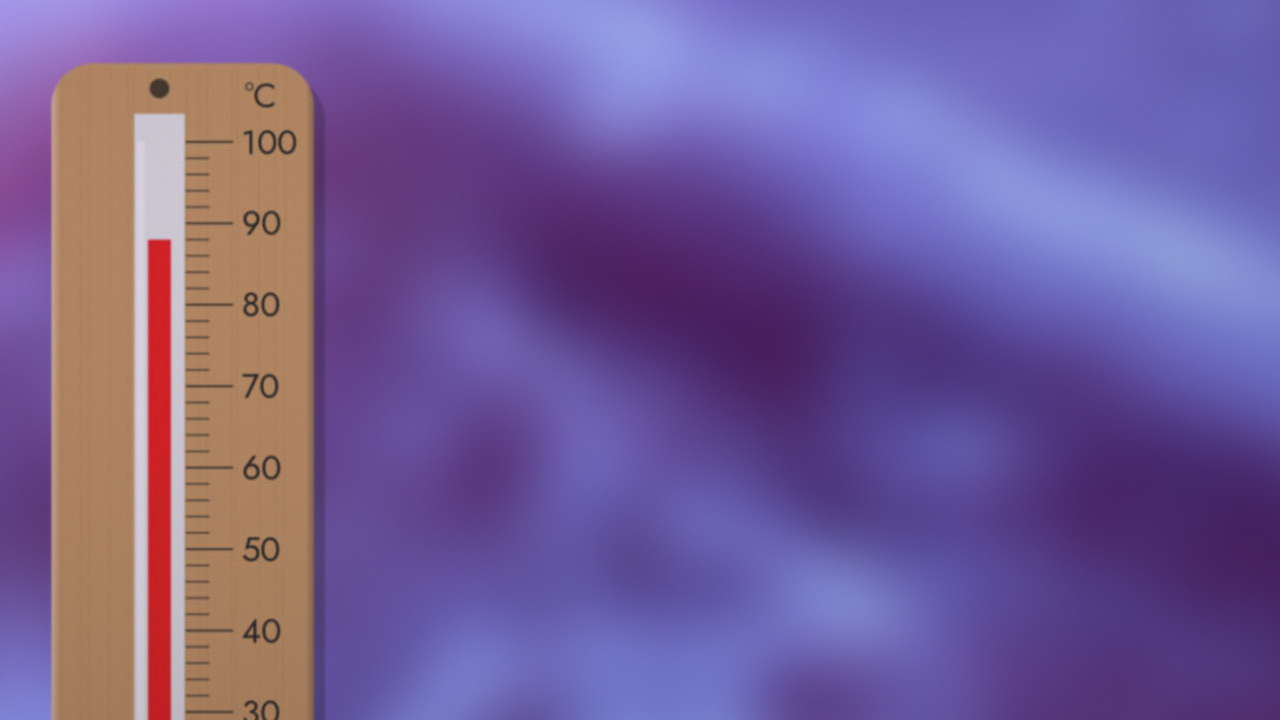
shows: value=88 unit=°C
